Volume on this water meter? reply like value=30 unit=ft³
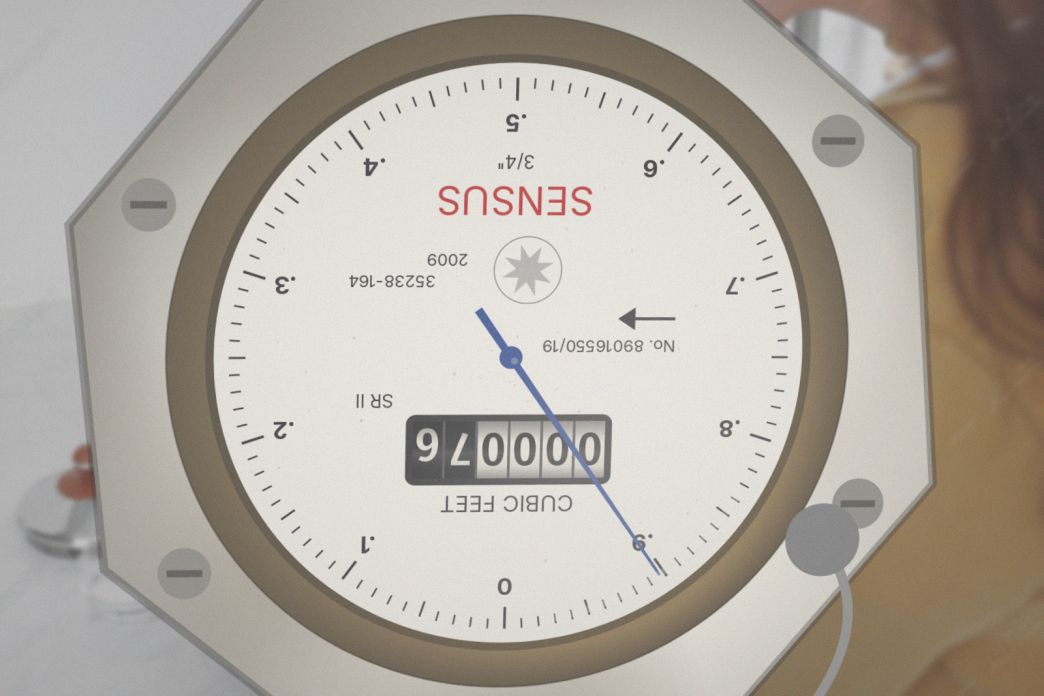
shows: value=75.90 unit=ft³
